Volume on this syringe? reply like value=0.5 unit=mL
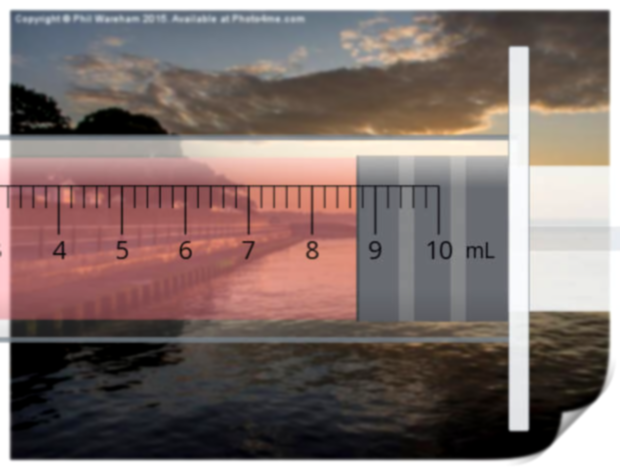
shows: value=8.7 unit=mL
